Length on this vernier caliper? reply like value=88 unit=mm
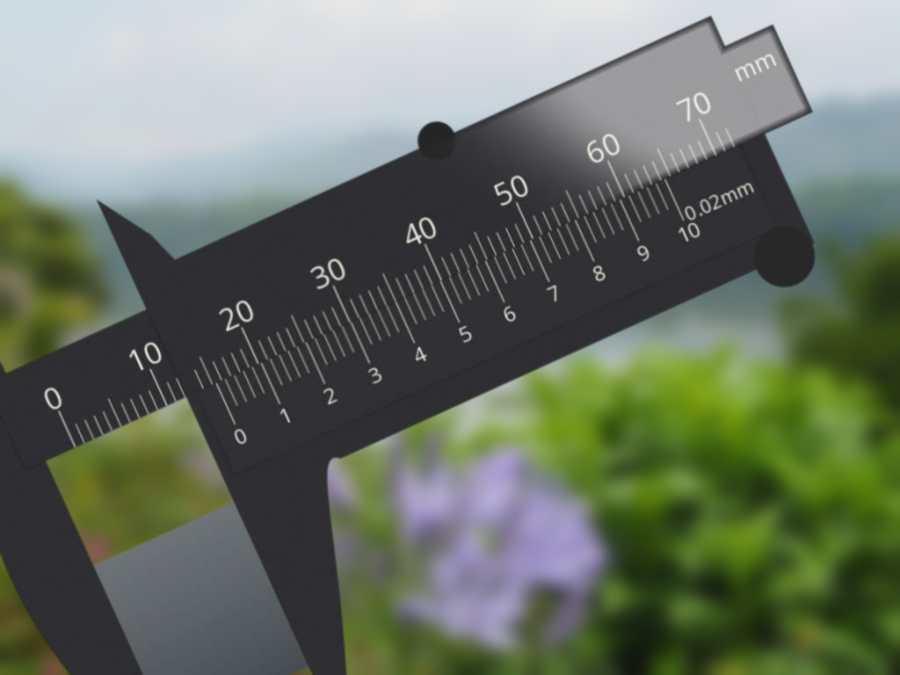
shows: value=15.4 unit=mm
